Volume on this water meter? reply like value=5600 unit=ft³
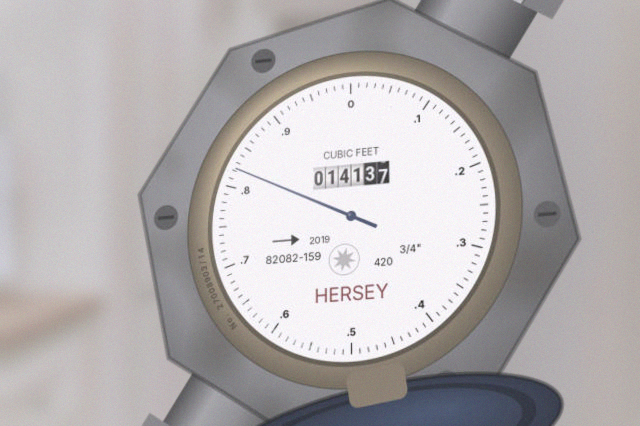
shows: value=14136.82 unit=ft³
